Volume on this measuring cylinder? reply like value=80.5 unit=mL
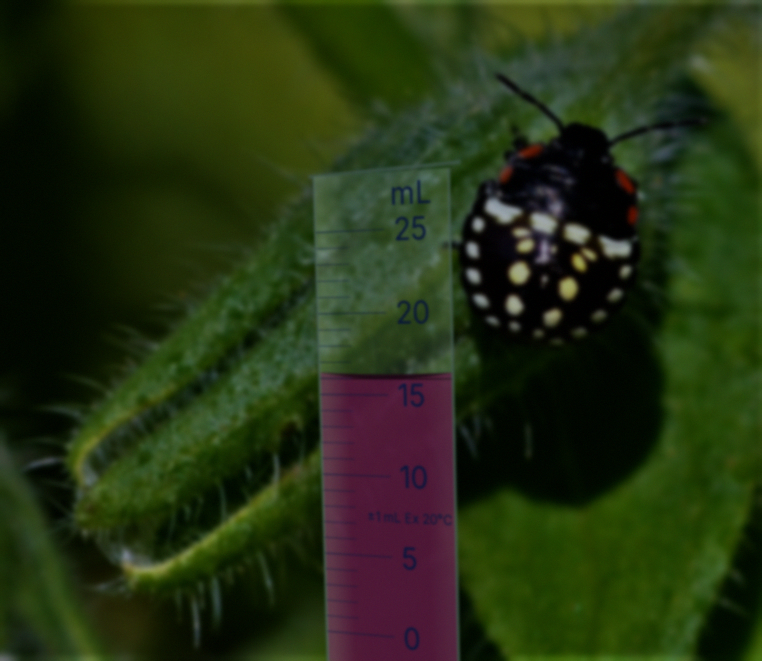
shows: value=16 unit=mL
